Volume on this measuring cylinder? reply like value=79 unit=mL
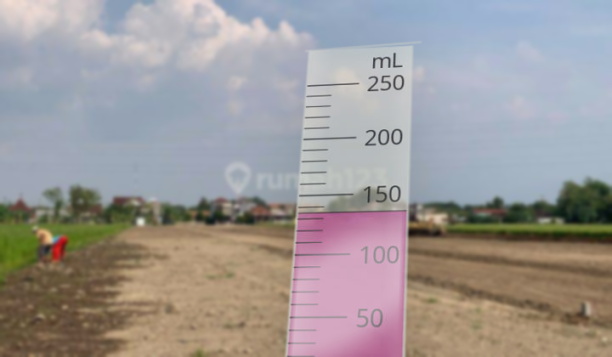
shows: value=135 unit=mL
